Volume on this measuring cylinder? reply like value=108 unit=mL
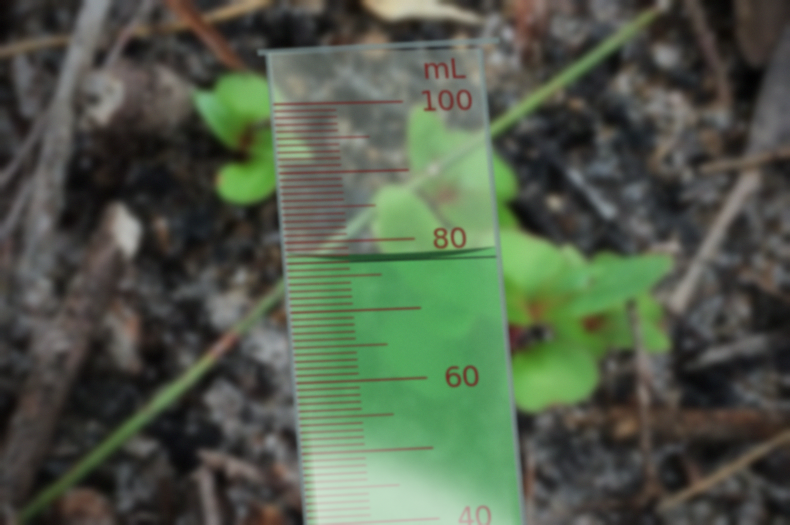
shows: value=77 unit=mL
